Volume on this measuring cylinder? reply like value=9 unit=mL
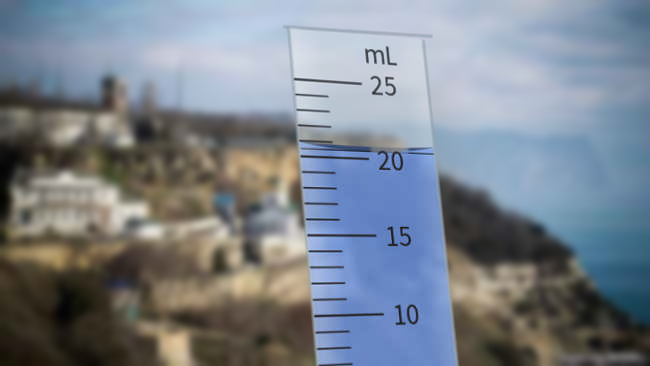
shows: value=20.5 unit=mL
